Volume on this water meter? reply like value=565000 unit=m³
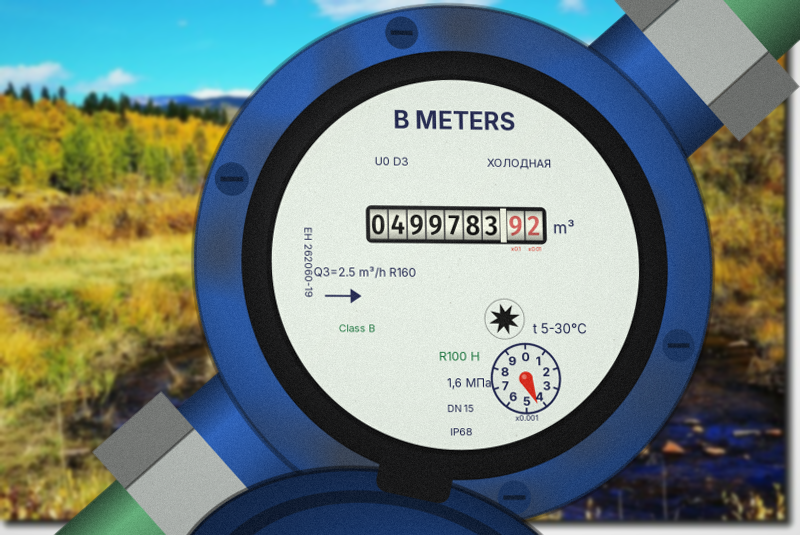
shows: value=499783.924 unit=m³
